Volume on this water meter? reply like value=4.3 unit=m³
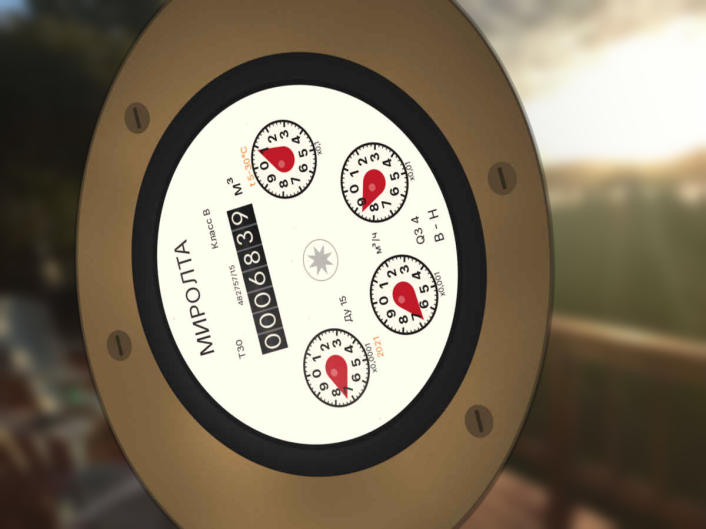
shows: value=6839.0867 unit=m³
